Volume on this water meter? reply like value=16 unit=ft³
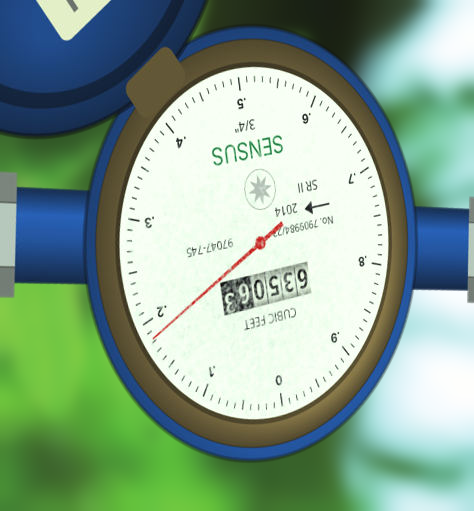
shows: value=635063.18 unit=ft³
